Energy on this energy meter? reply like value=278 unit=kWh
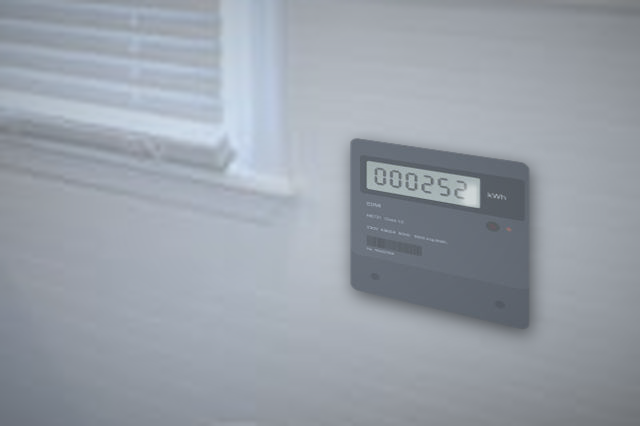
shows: value=252 unit=kWh
